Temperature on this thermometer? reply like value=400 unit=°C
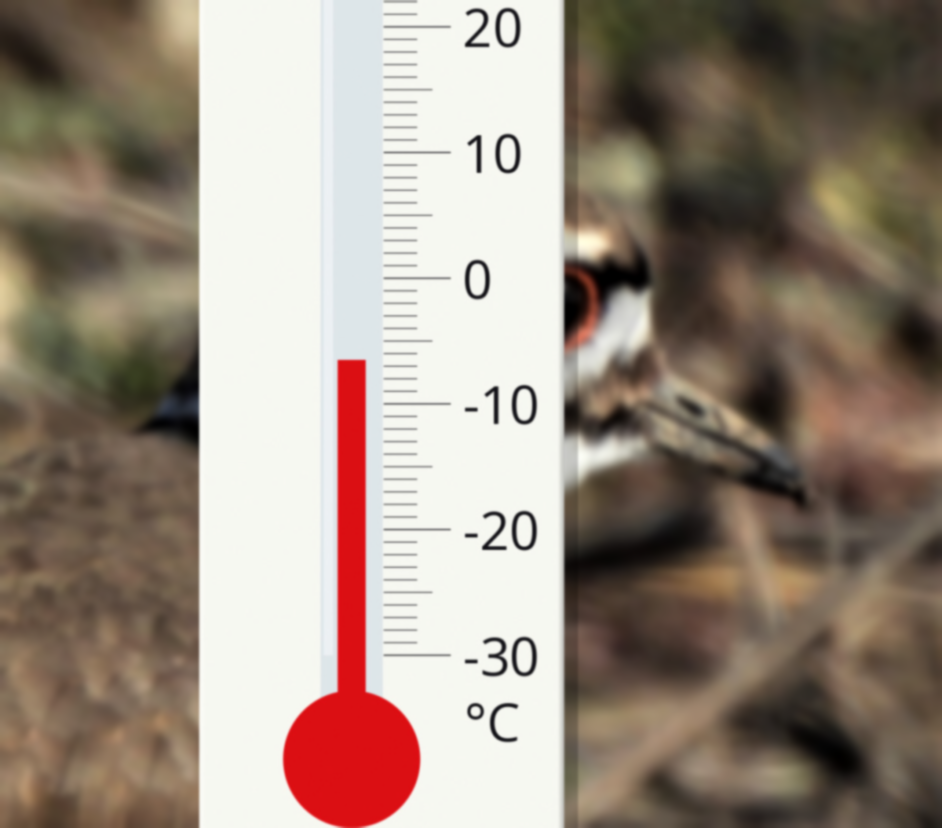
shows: value=-6.5 unit=°C
